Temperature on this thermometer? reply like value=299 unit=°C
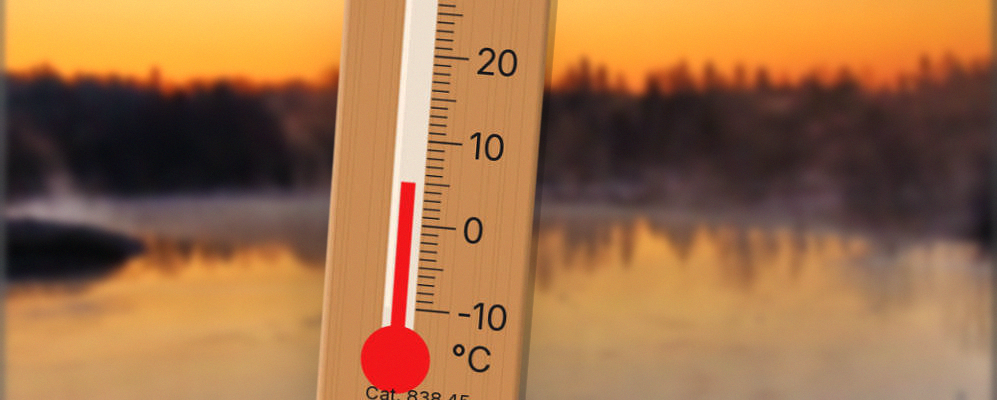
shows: value=5 unit=°C
